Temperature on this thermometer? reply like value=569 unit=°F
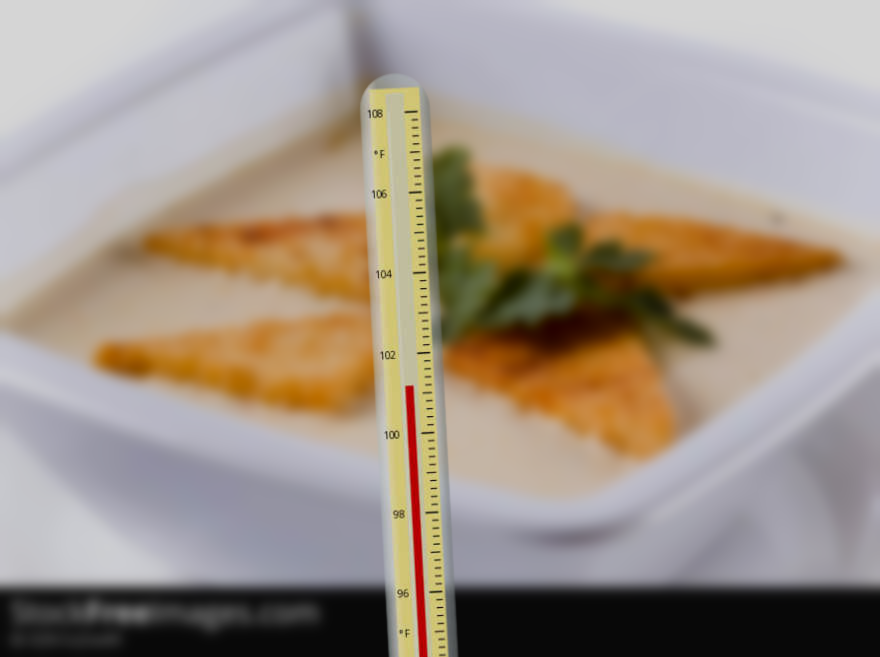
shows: value=101.2 unit=°F
